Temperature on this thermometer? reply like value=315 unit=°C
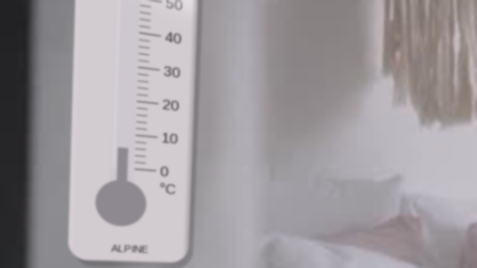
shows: value=6 unit=°C
